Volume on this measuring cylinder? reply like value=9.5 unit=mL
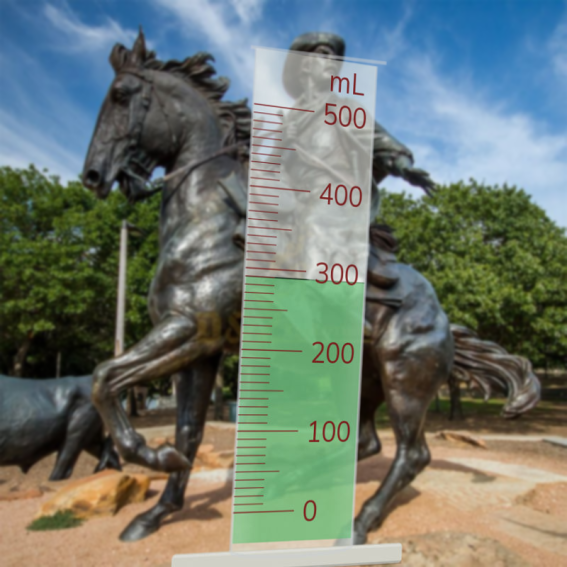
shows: value=290 unit=mL
